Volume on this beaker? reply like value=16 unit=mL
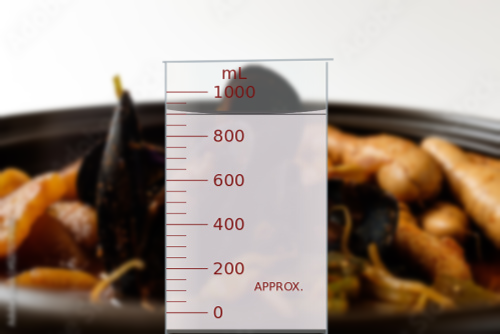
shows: value=900 unit=mL
